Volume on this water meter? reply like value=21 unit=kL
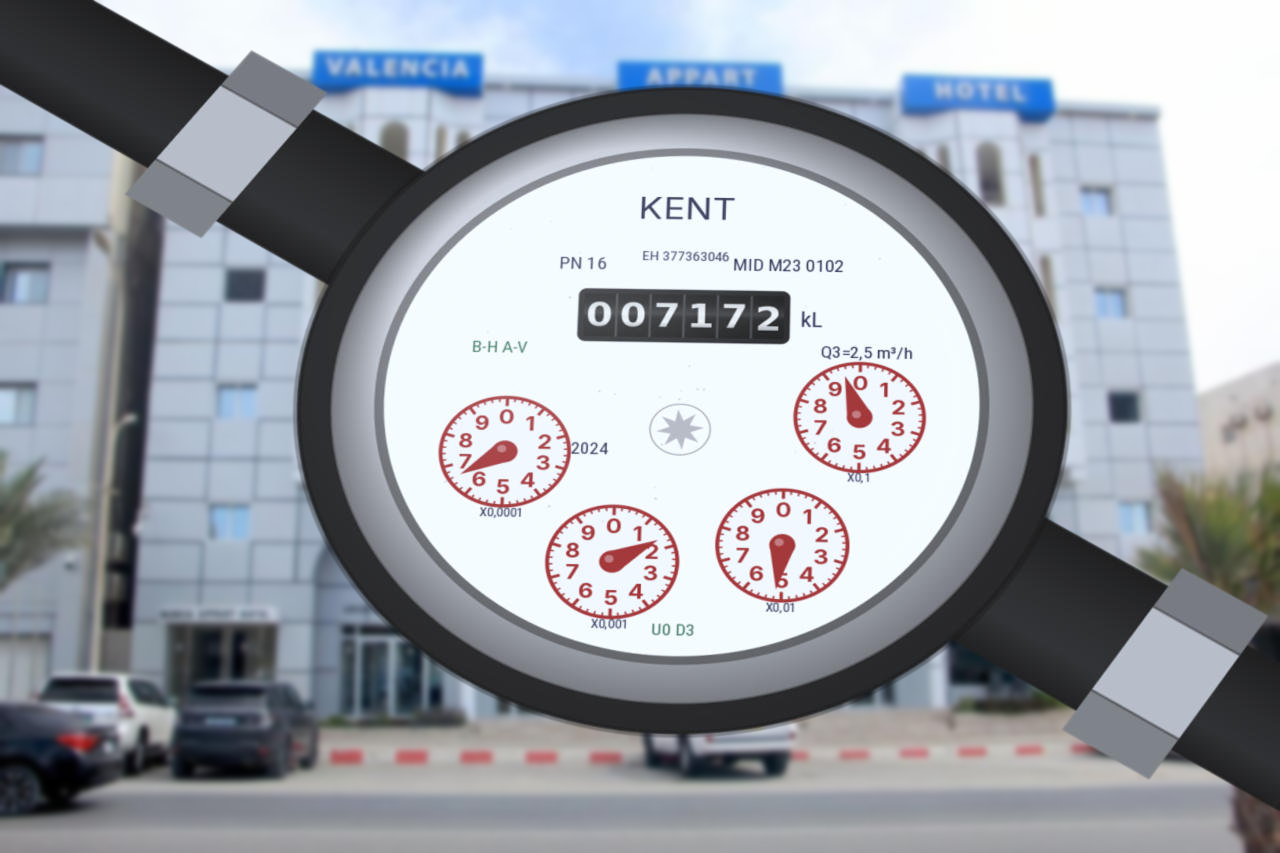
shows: value=7171.9516 unit=kL
